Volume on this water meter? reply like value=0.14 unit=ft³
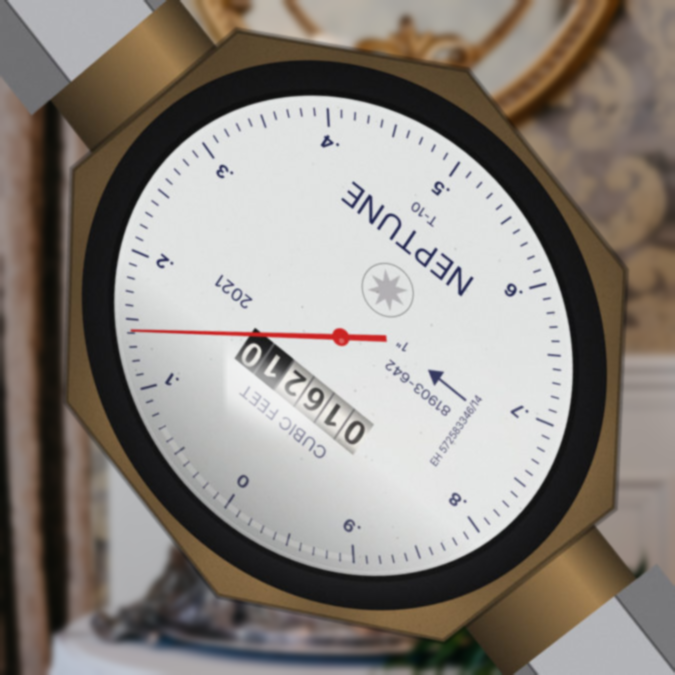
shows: value=16210.14 unit=ft³
